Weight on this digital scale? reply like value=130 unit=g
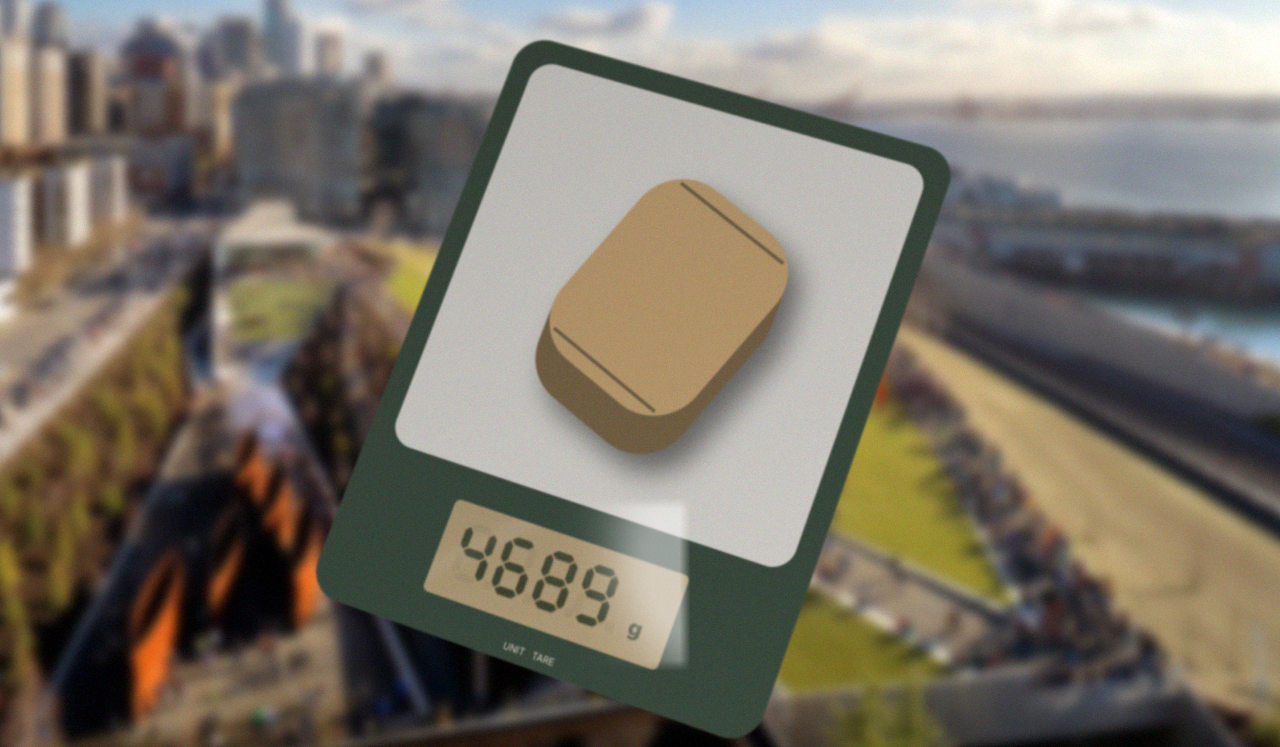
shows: value=4689 unit=g
